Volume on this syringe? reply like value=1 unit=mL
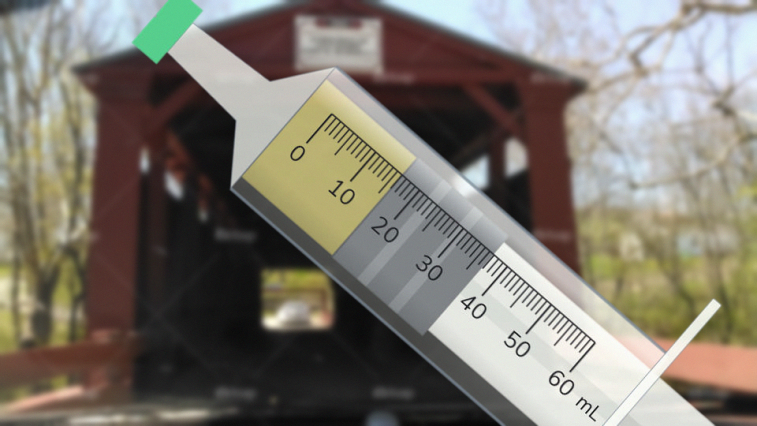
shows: value=16 unit=mL
